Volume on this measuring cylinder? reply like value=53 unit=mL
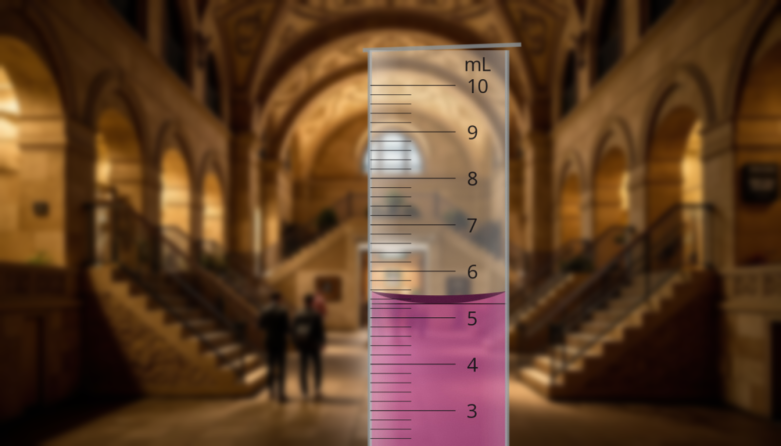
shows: value=5.3 unit=mL
